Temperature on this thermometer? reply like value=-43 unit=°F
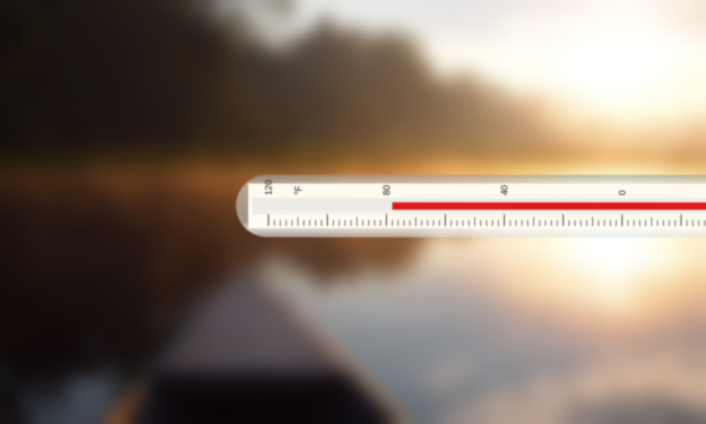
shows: value=78 unit=°F
